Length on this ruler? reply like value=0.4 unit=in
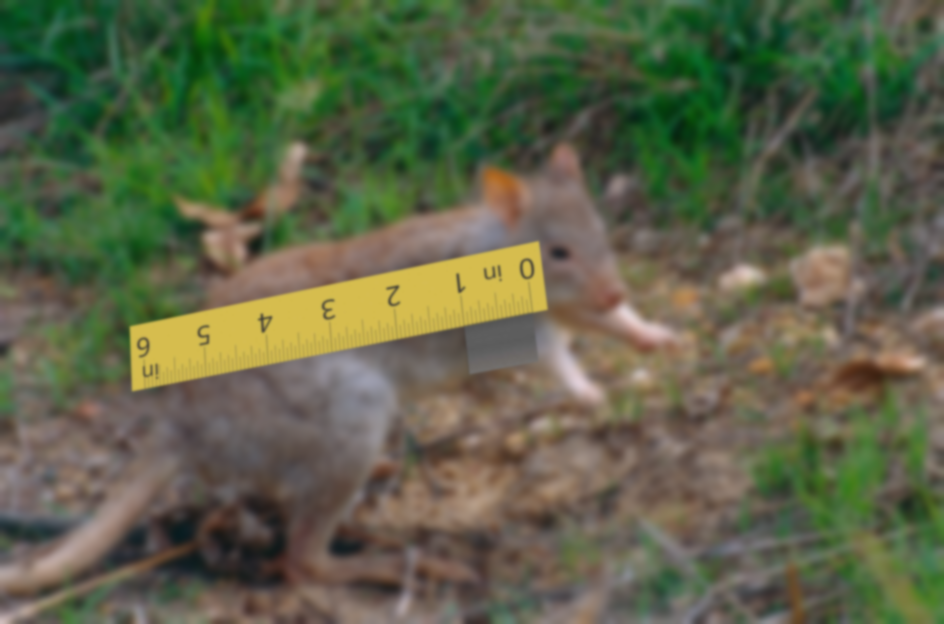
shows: value=1 unit=in
